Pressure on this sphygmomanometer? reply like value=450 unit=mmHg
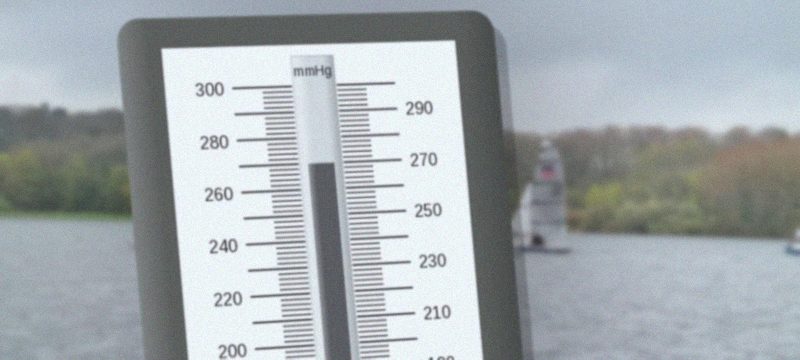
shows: value=270 unit=mmHg
